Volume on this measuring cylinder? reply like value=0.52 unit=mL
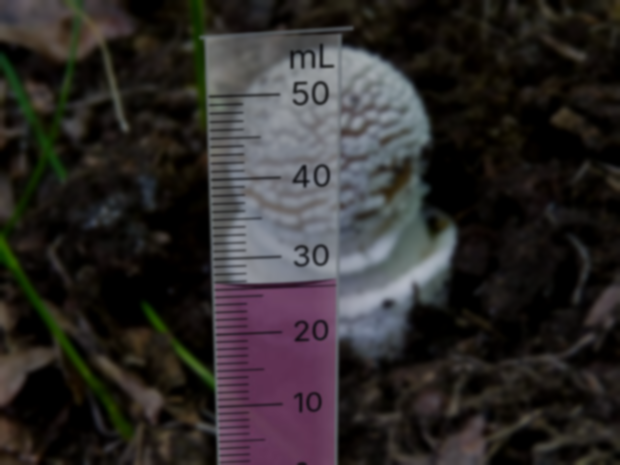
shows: value=26 unit=mL
